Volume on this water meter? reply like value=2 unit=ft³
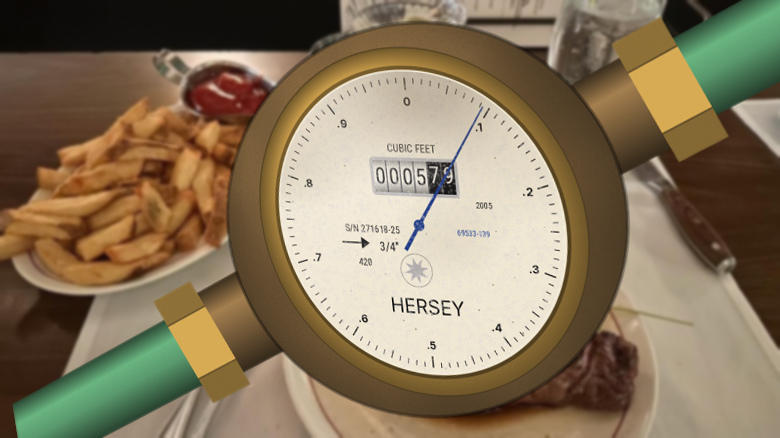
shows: value=579.09 unit=ft³
